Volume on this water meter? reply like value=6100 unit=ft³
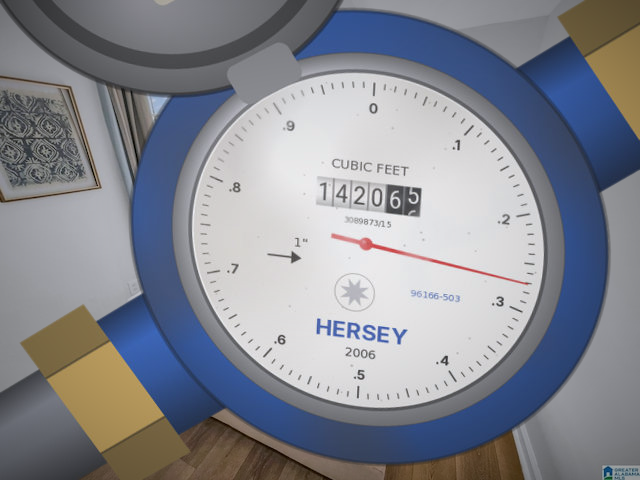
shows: value=142065.27 unit=ft³
